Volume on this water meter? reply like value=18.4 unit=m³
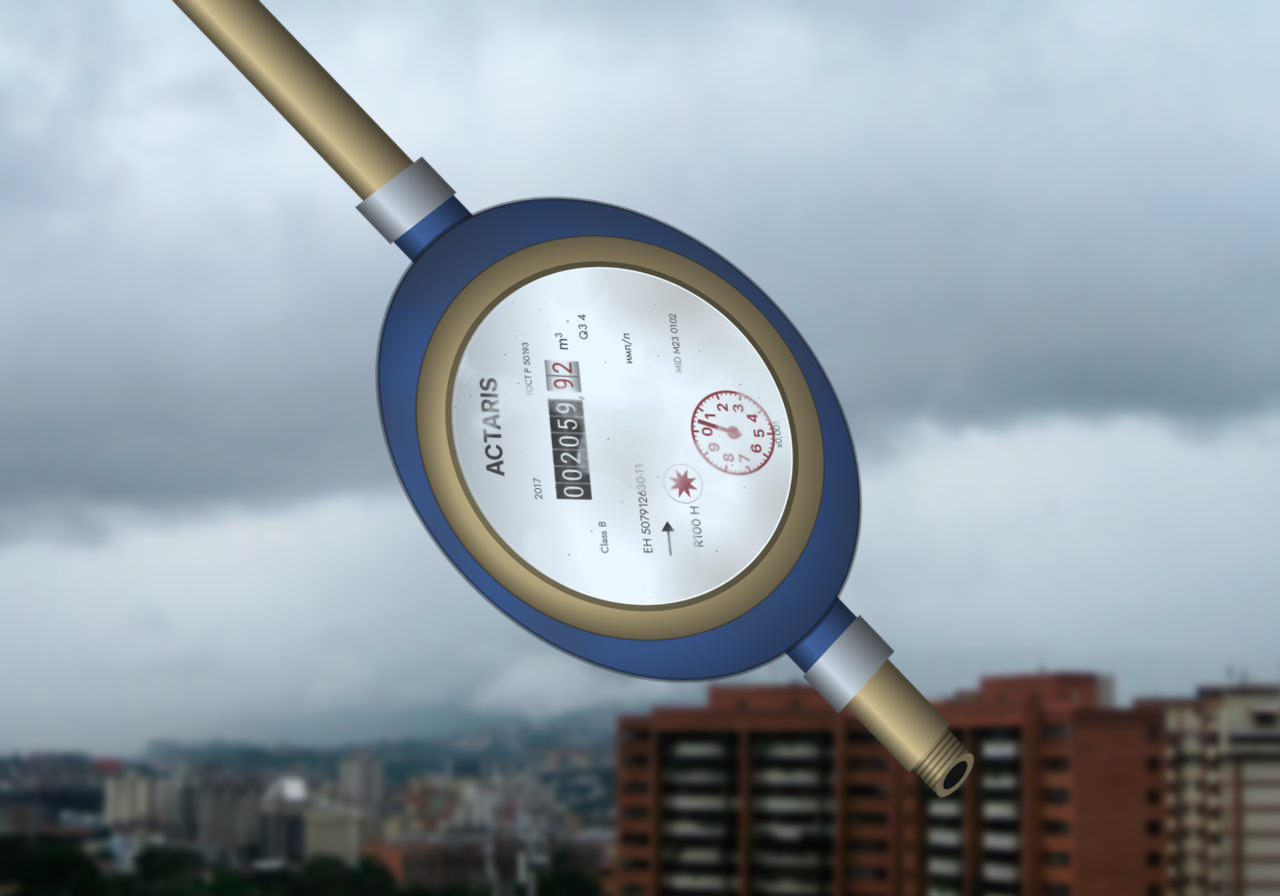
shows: value=2059.920 unit=m³
